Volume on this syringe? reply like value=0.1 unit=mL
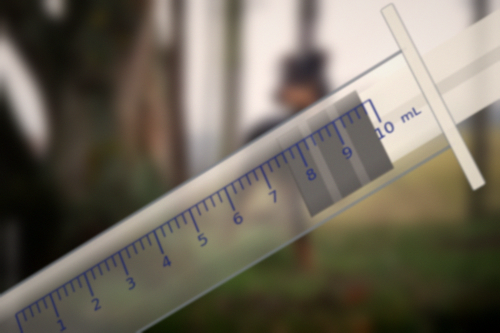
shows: value=7.6 unit=mL
